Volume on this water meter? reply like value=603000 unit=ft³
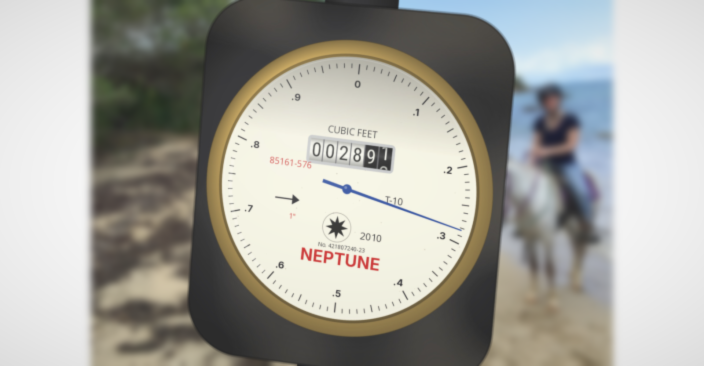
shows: value=2891.28 unit=ft³
